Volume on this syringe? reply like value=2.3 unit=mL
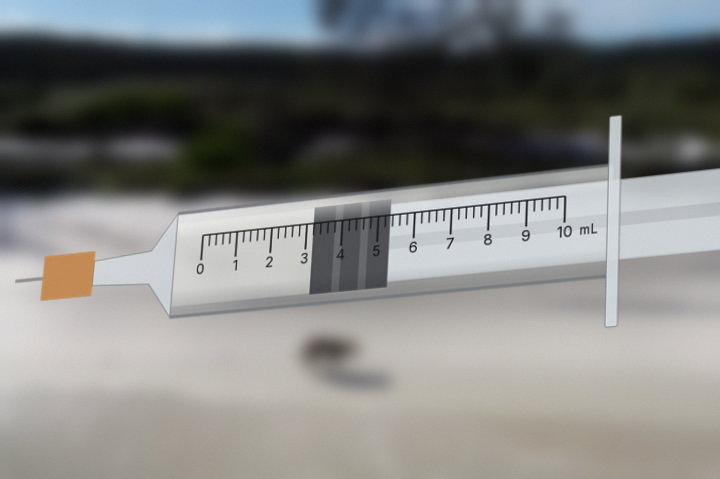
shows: value=3.2 unit=mL
